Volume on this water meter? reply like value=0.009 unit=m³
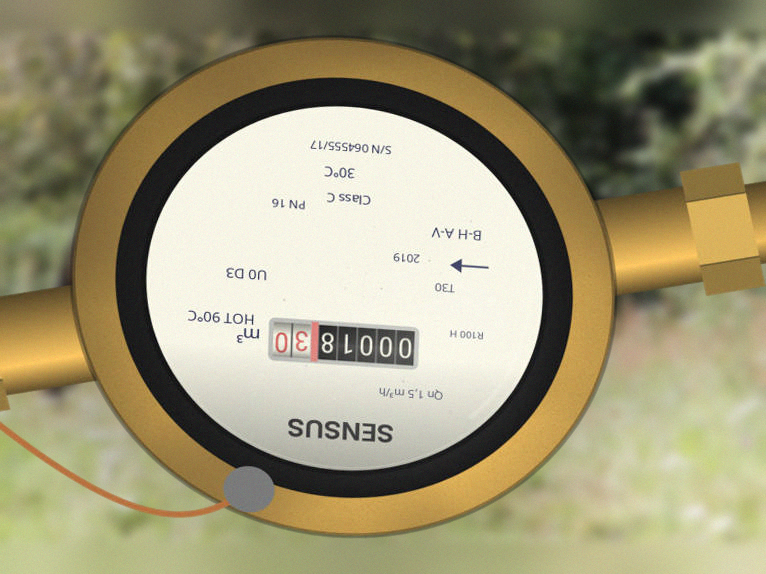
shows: value=18.30 unit=m³
